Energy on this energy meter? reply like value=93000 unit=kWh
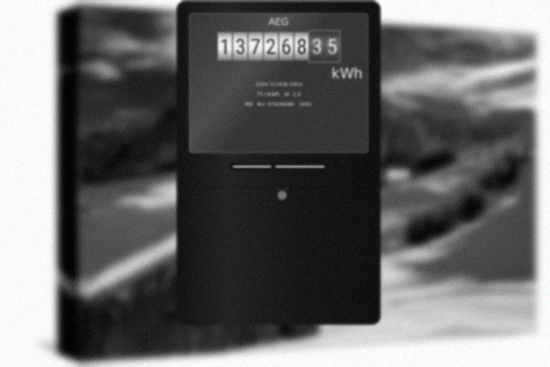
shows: value=137268.35 unit=kWh
